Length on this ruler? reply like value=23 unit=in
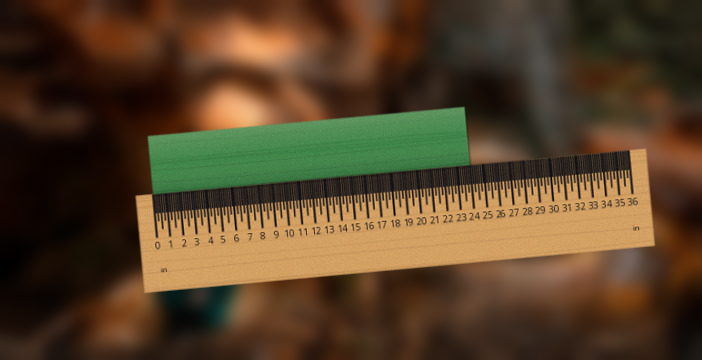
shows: value=24 unit=in
